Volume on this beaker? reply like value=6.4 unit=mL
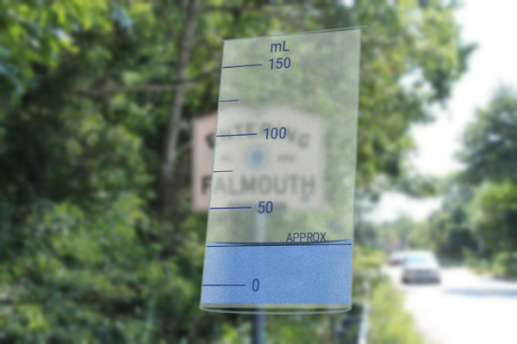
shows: value=25 unit=mL
